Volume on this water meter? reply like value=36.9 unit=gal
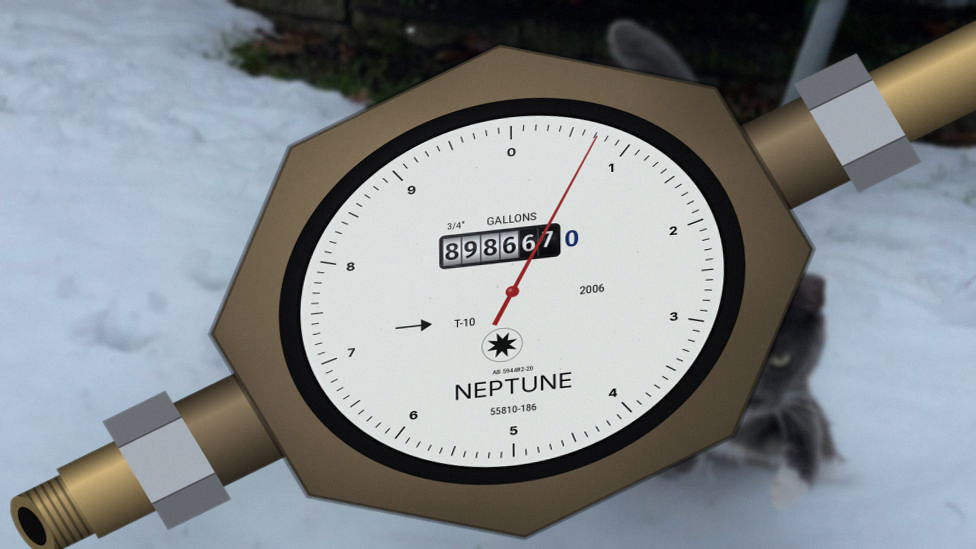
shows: value=8986670.7 unit=gal
